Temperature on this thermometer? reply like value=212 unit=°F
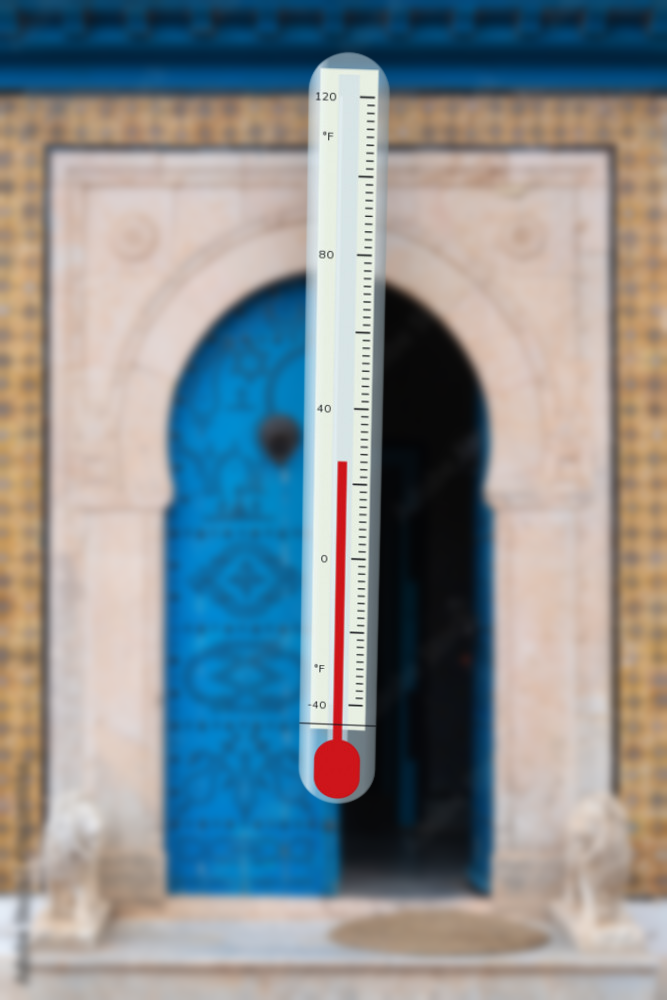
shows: value=26 unit=°F
